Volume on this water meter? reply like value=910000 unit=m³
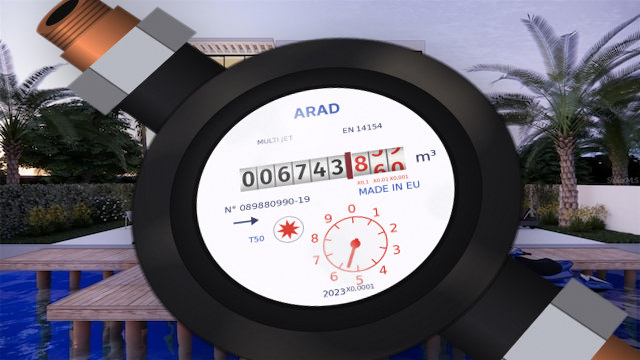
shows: value=6743.8595 unit=m³
